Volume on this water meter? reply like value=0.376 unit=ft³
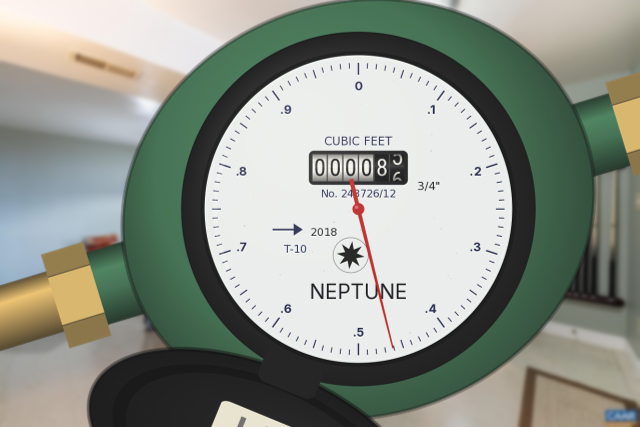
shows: value=85.46 unit=ft³
